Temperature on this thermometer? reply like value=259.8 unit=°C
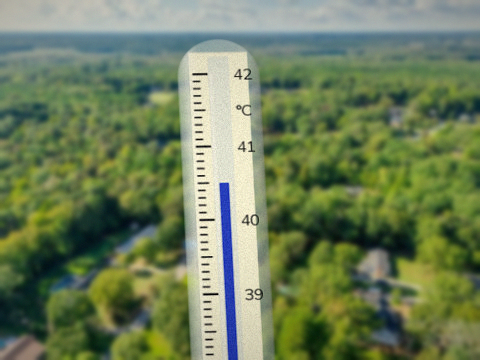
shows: value=40.5 unit=°C
